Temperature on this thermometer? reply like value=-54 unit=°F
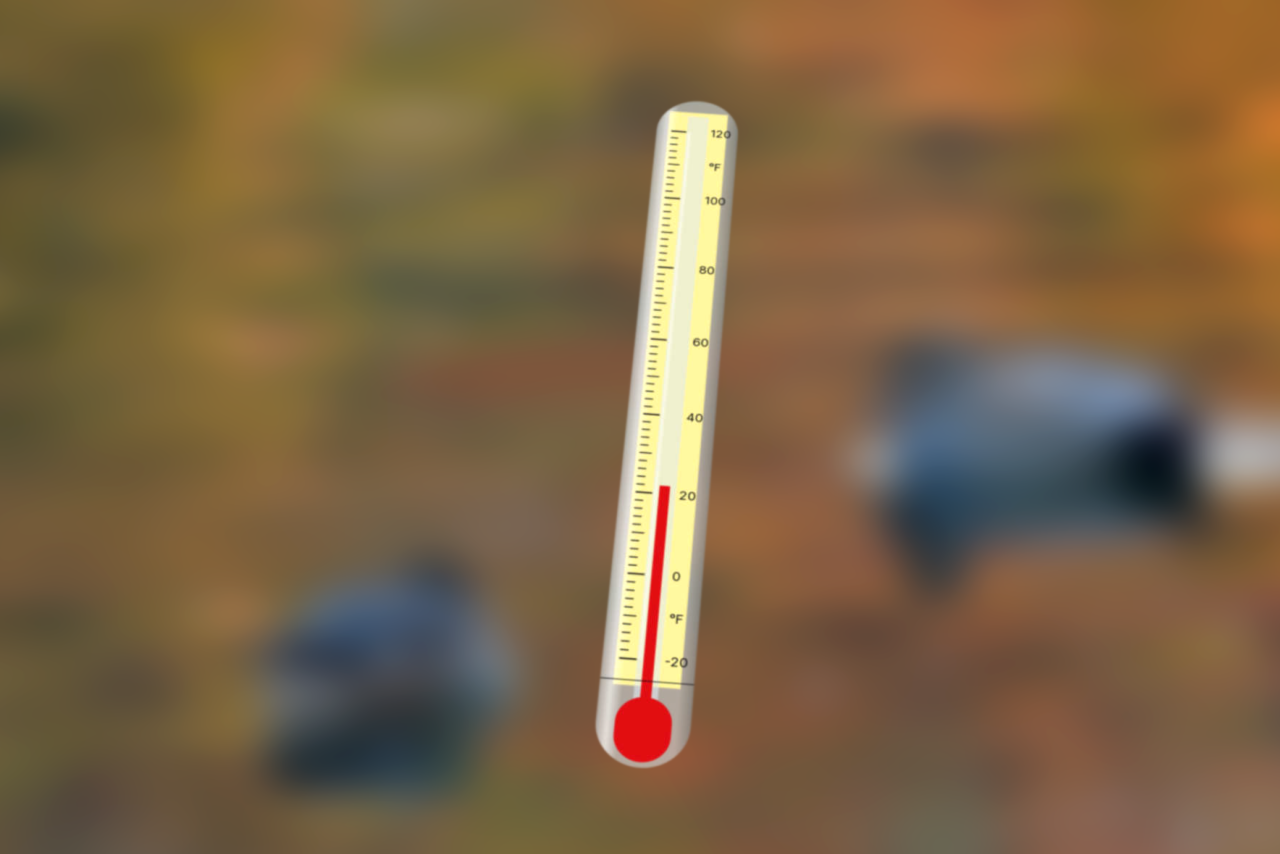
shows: value=22 unit=°F
